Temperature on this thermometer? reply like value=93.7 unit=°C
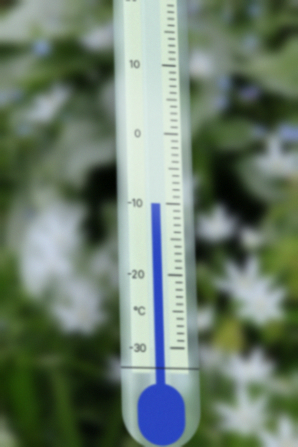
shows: value=-10 unit=°C
